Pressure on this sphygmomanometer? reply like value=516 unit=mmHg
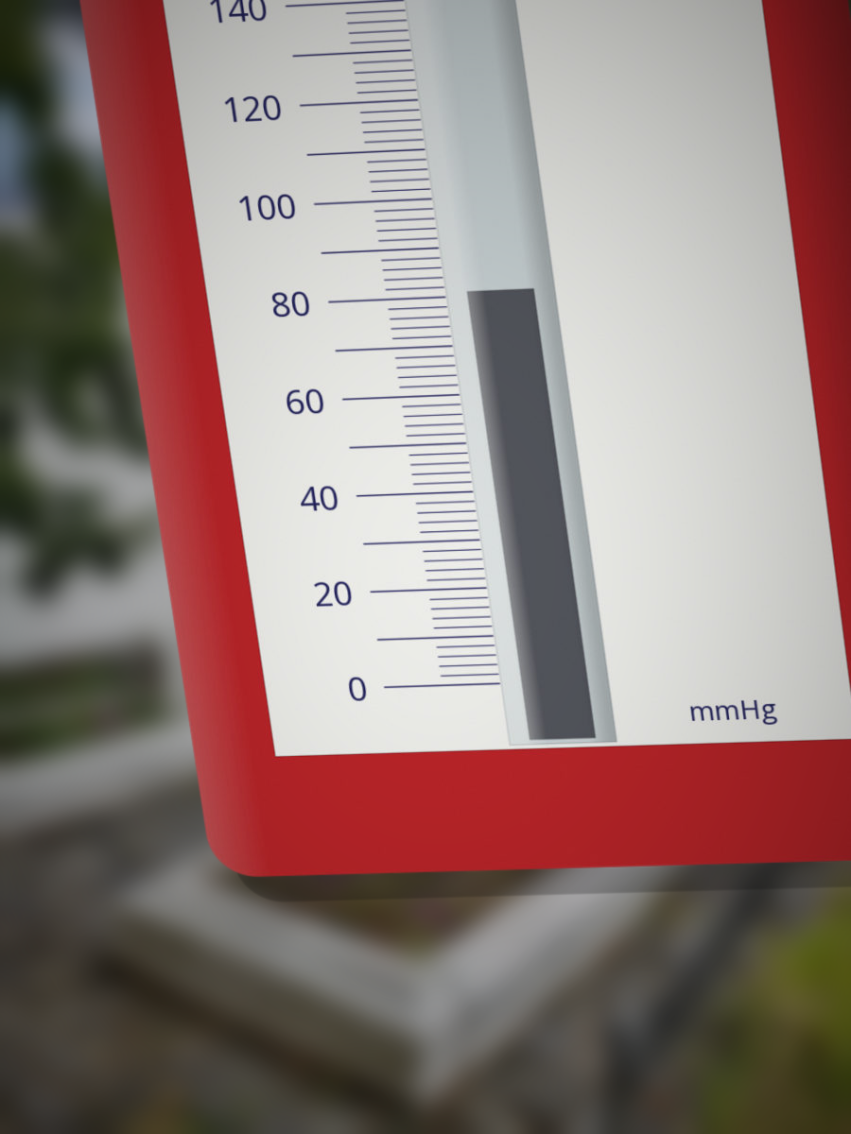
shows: value=81 unit=mmHg
